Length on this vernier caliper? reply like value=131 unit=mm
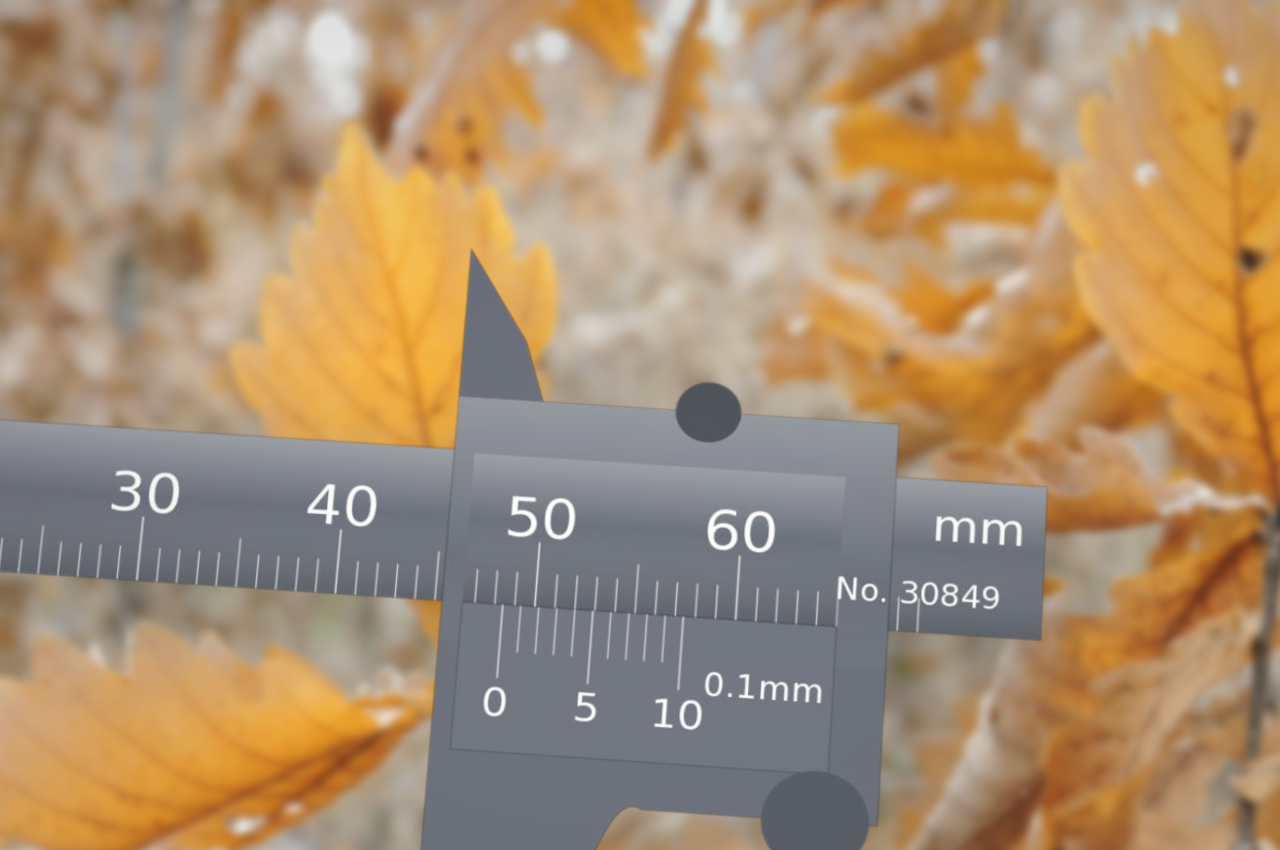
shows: value=48.4 unit=mm
